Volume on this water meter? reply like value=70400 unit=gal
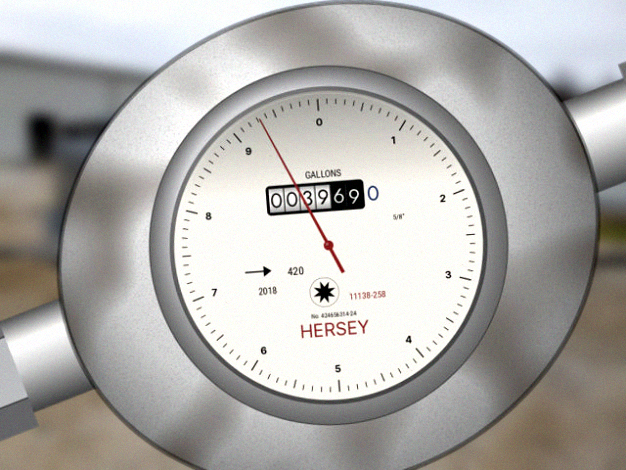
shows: value=39689.3 unit=gal
